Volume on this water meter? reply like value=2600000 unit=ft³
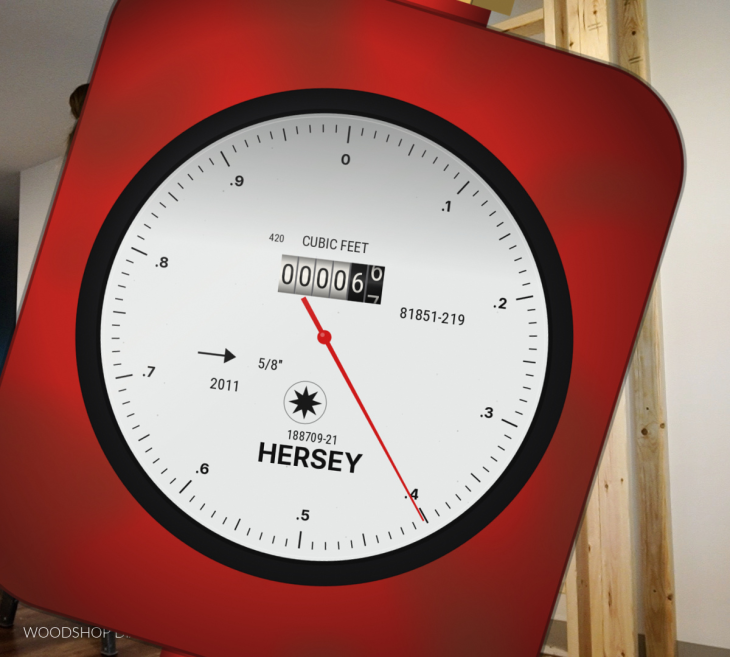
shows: value=66.40 unit=ft³
